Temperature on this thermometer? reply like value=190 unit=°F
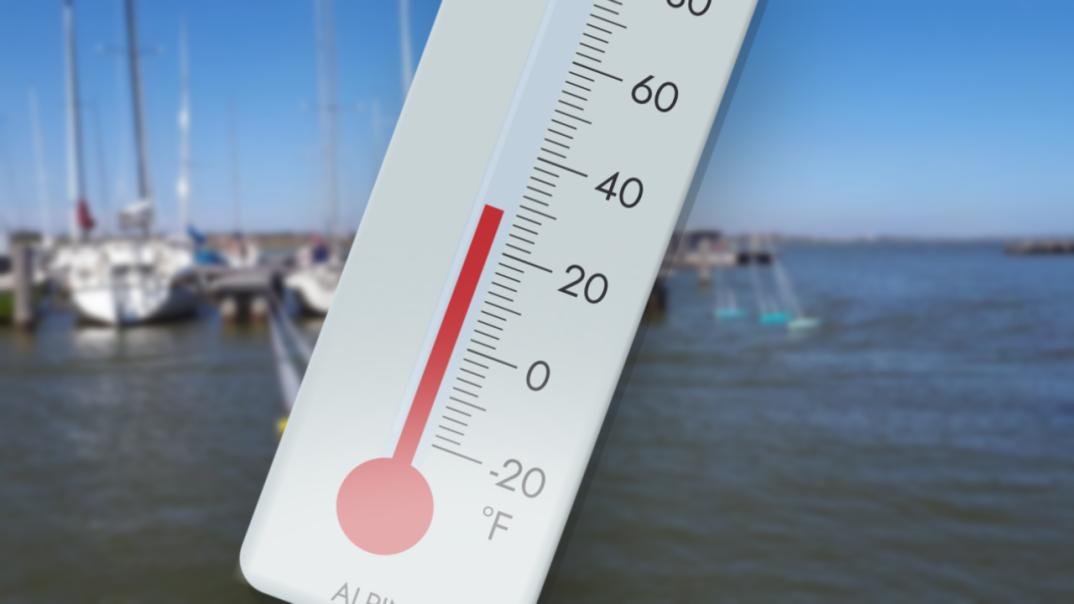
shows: value=28 unit=°F
